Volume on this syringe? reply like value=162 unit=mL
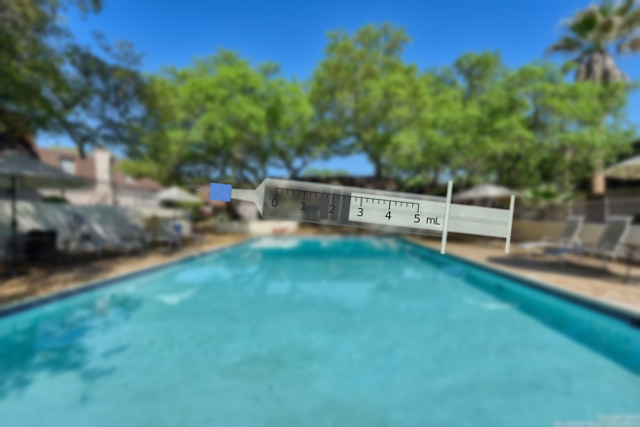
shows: value=1.6 unit=mL
